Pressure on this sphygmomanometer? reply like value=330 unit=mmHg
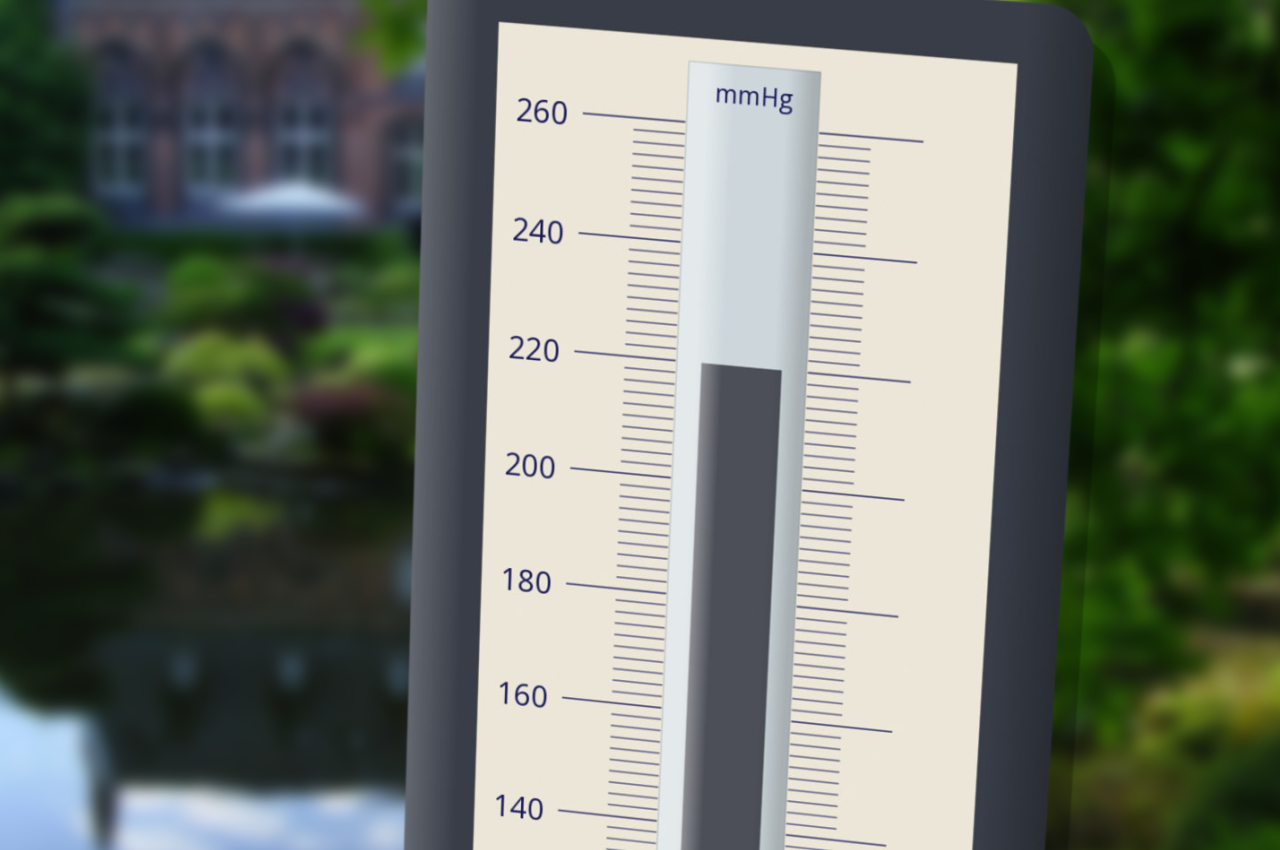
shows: value=220 unit=mmHg
